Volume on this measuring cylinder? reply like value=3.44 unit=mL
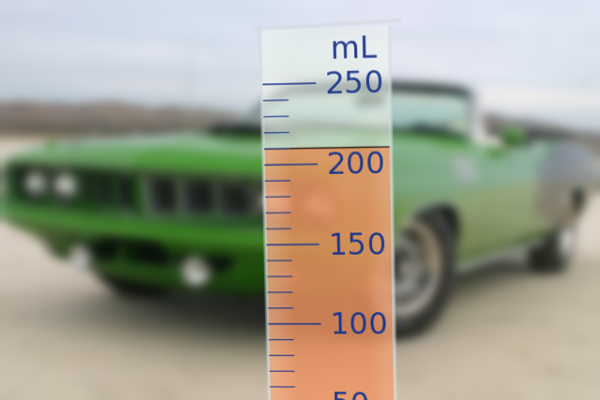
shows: value=210 unit=mL
